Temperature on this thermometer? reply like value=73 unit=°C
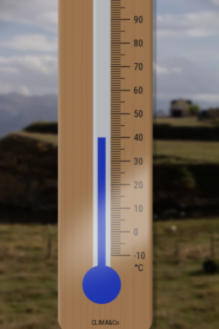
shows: value=40 unit=°C
